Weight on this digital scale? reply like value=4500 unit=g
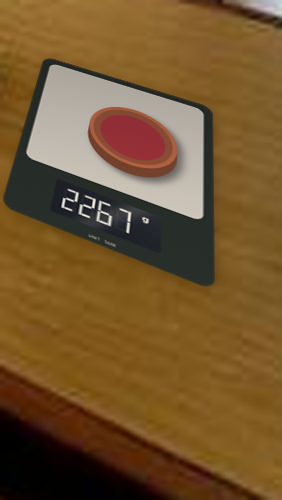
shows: value=2267 unit=g
